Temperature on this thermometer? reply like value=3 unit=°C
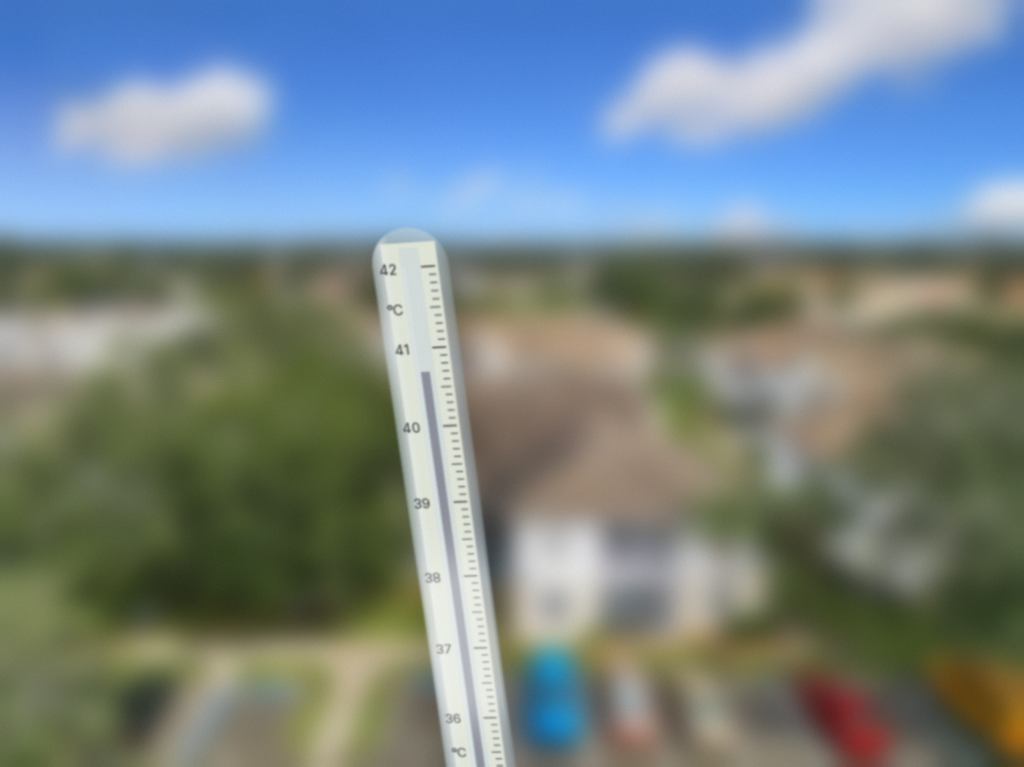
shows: value=40.7 unit=°C
